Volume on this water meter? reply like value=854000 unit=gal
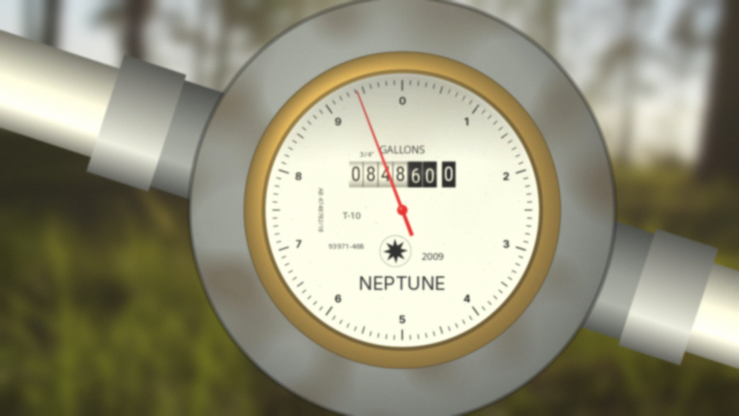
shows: value=848599.4 unit=gal
